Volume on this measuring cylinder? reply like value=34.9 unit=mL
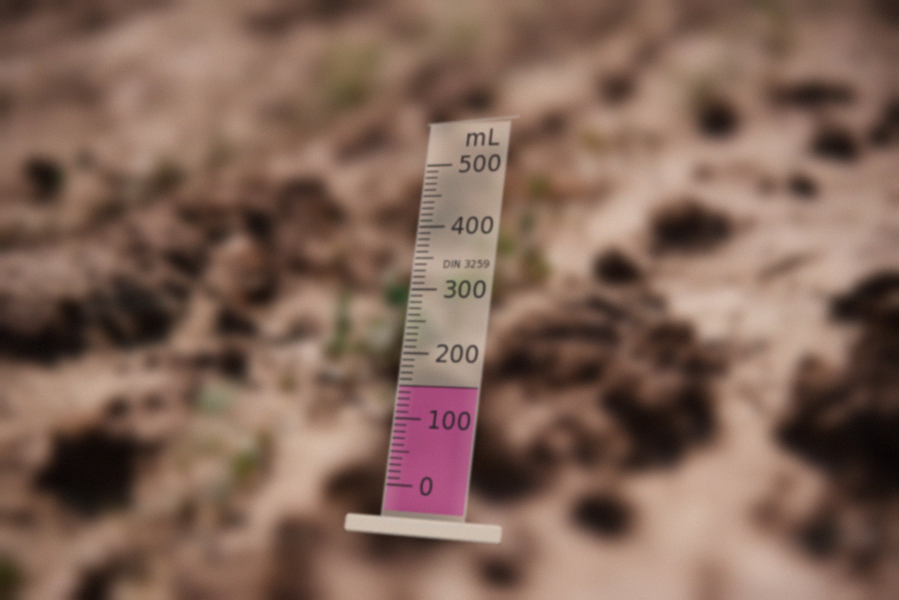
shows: value=150 unit=mL
